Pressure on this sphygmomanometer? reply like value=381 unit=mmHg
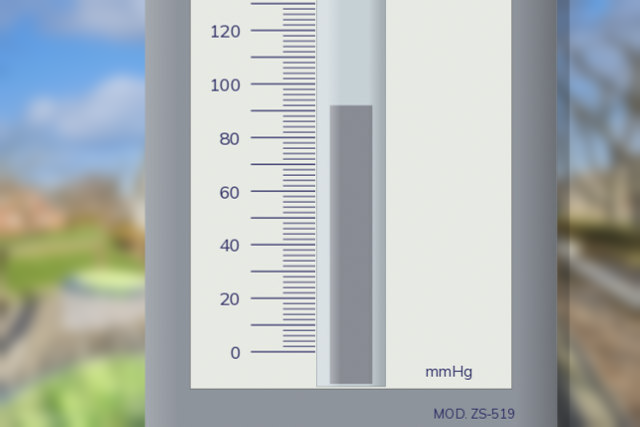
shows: value=92 unit=mmHg
